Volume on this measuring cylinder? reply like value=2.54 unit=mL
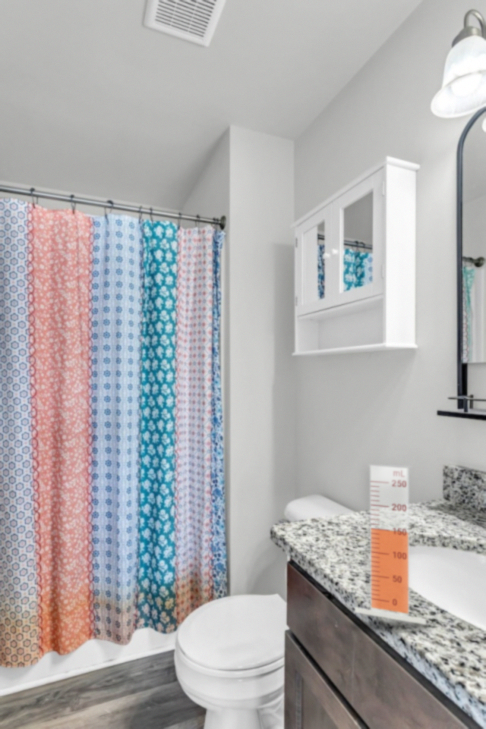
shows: value=150 unit=mL
